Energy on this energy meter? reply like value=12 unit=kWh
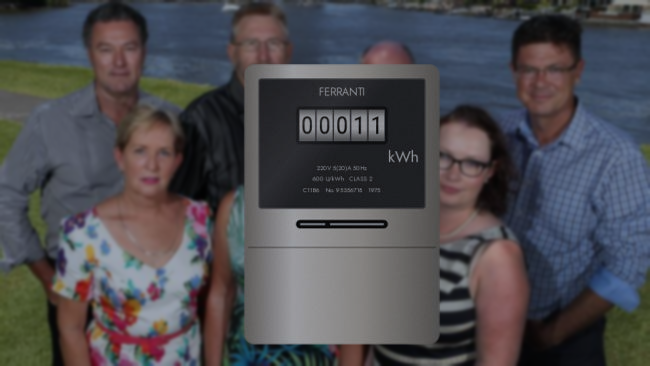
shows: value=11 unit=kWh
